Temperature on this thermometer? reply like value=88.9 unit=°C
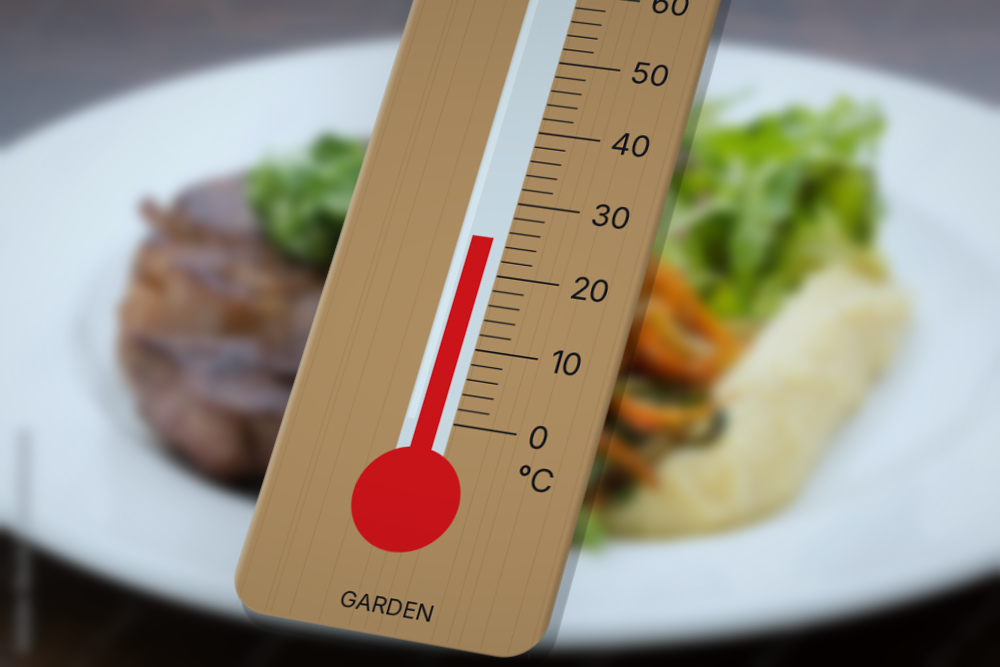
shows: value=25 unit=°C
